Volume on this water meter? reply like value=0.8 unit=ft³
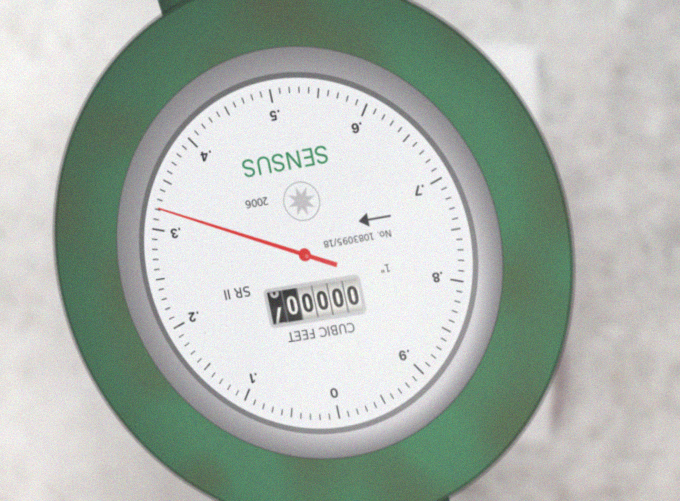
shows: value=7.32 unit=ft³
